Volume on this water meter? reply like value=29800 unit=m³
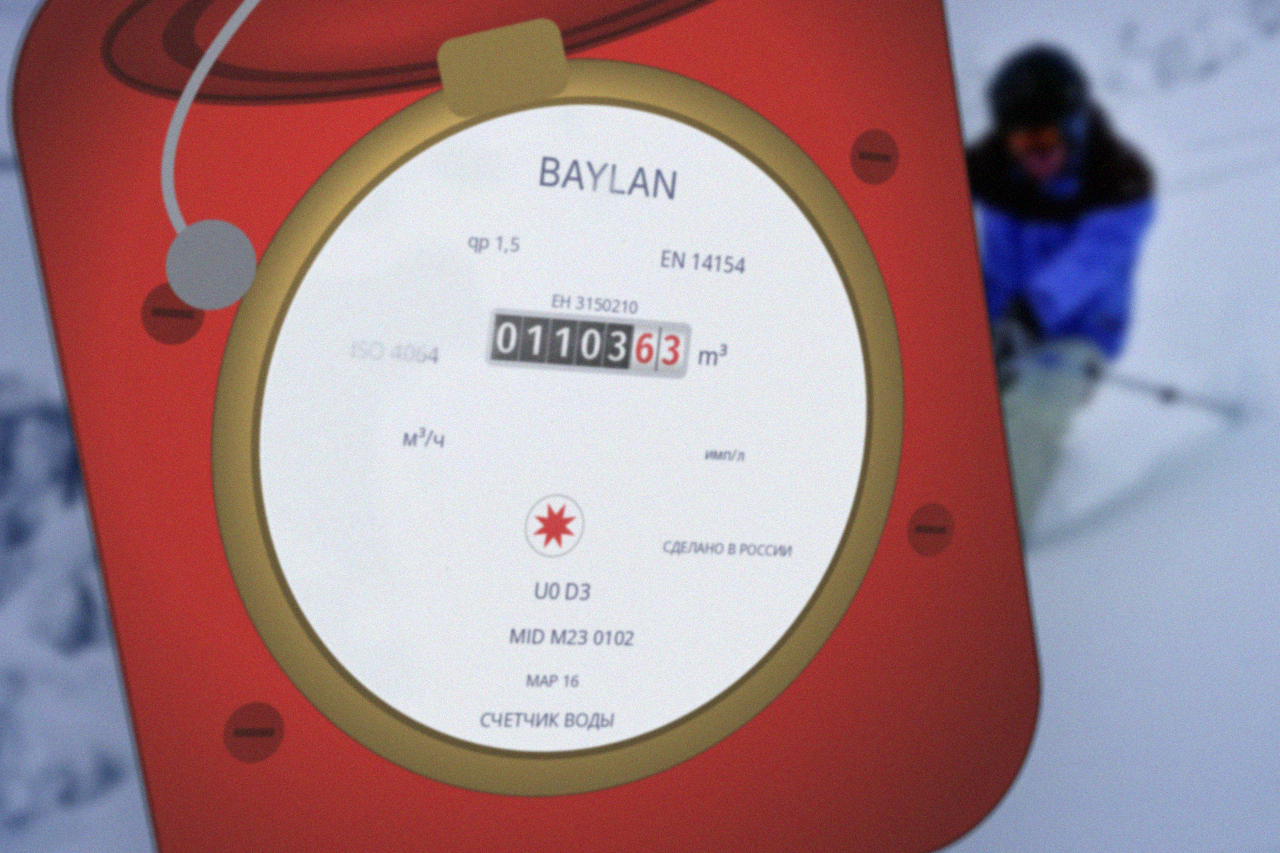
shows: value=1103.63 unit=m³
